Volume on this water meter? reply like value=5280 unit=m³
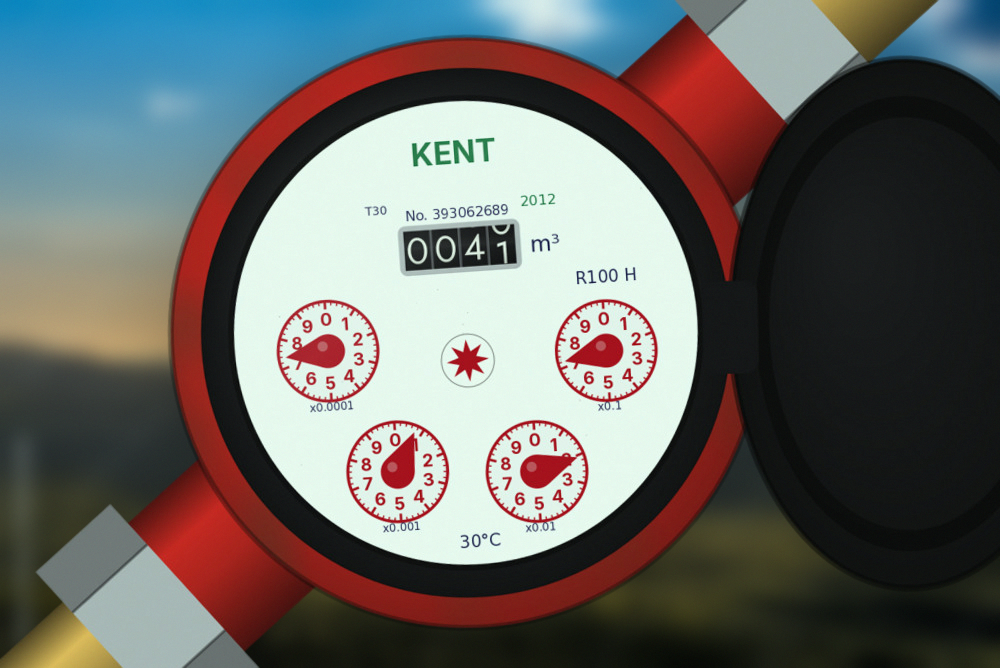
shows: value=40.7207 unit=m³
